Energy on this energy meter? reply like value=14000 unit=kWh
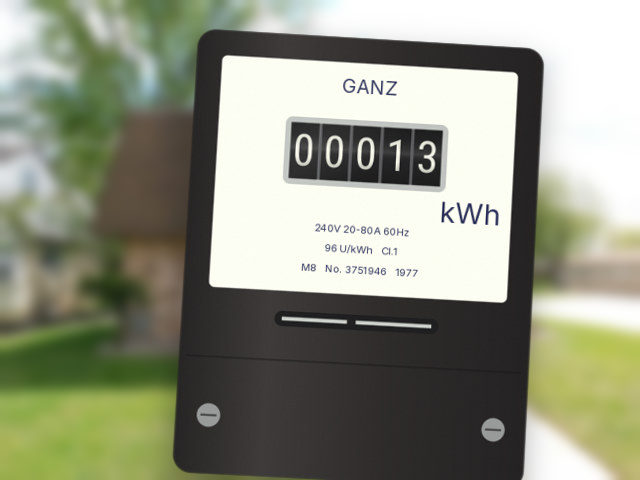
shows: value=13 unit=kWh
